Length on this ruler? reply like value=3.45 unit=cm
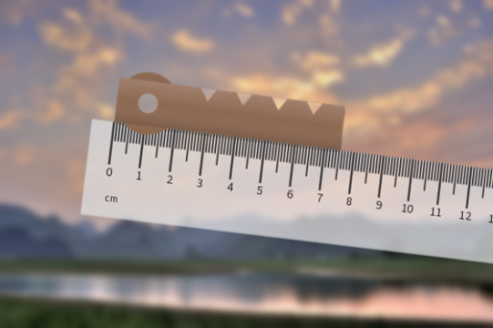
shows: value=7.5 unit=cm
